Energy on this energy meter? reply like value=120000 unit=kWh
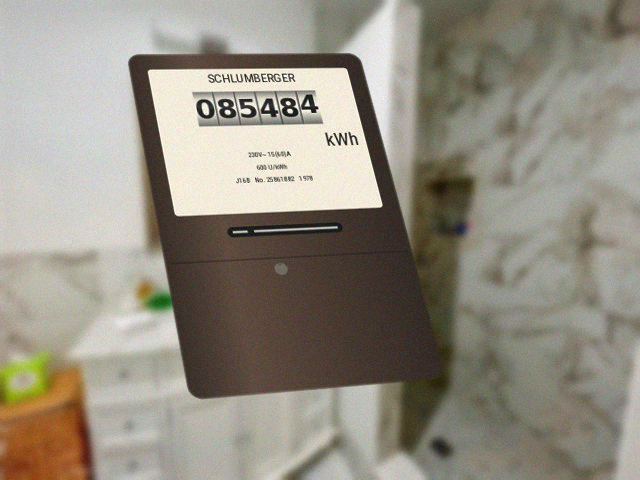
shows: value=85484 unit=kWh
